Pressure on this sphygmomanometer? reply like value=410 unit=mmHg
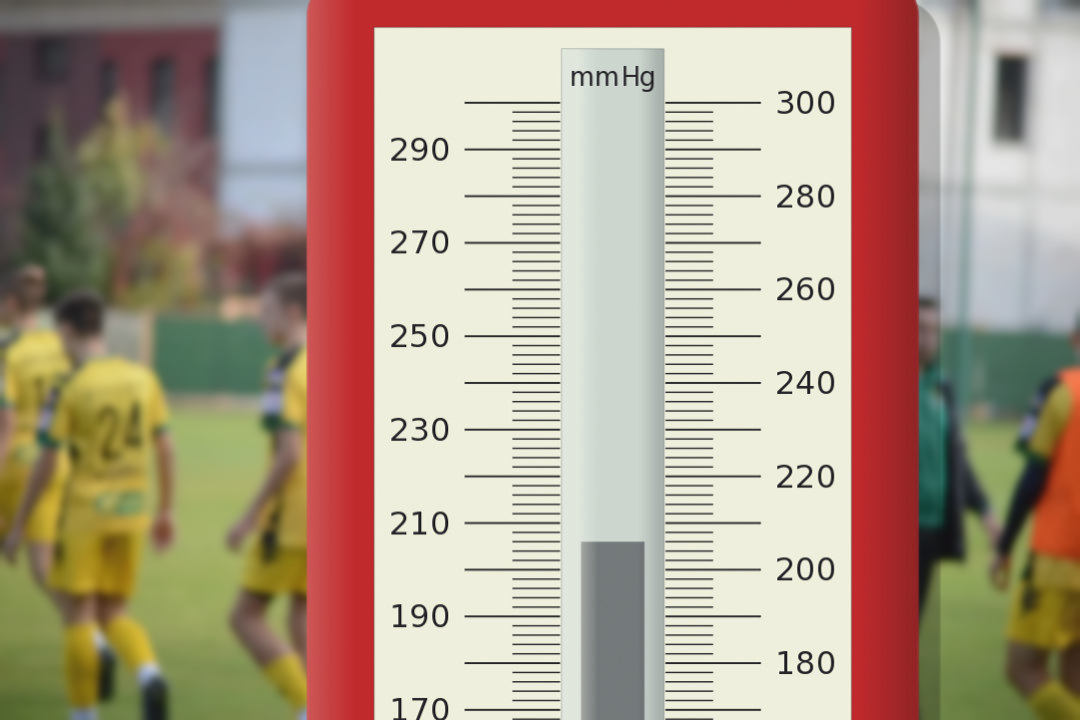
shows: value=206 unit=mmHg
